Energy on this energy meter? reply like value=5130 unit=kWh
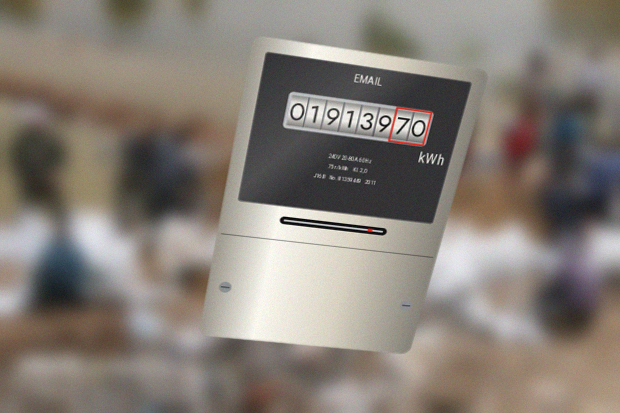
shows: value=19139.70 unit=kWh
